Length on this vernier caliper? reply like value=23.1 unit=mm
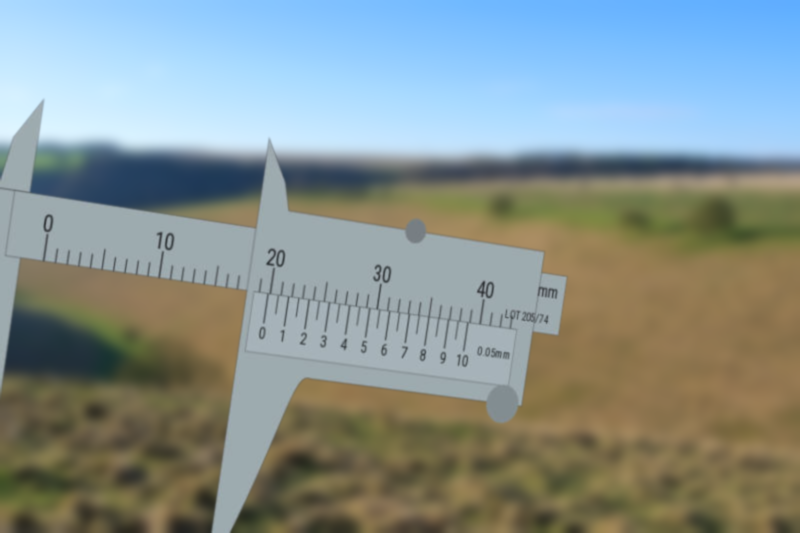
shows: value=19.8 unit=mm
